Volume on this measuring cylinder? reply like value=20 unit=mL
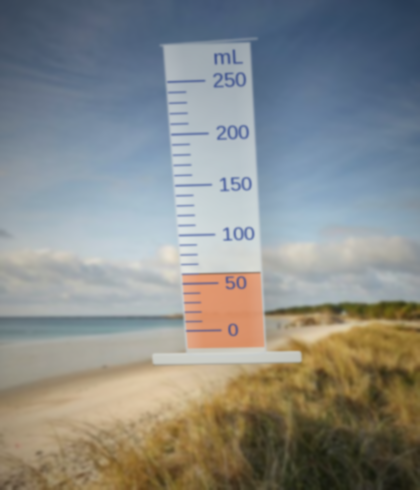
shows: value=60 unit=mL
